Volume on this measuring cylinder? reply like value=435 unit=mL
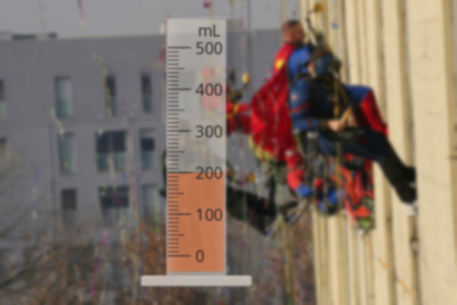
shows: value=200 unit=mL
